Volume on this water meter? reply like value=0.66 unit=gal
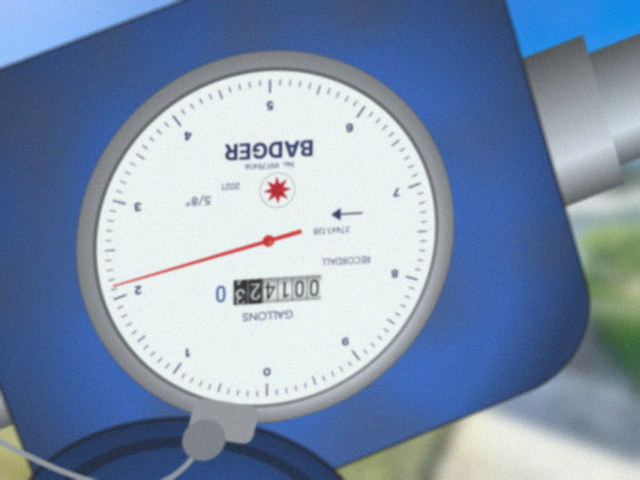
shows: value=14232.1 unit=gal
